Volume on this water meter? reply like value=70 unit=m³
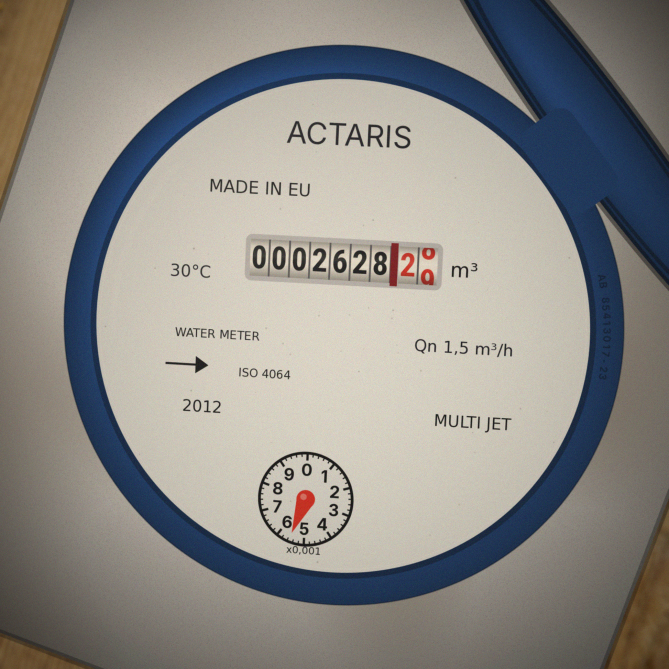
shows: value=2628.285 unit=m³
